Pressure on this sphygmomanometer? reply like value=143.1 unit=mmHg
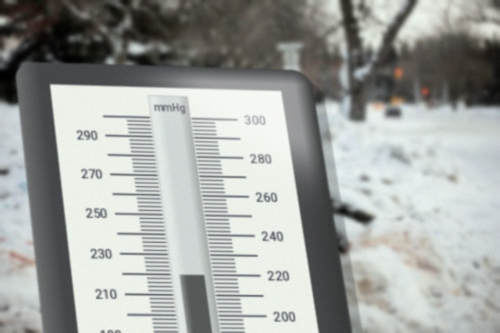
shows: value=220 unit=mmHg
